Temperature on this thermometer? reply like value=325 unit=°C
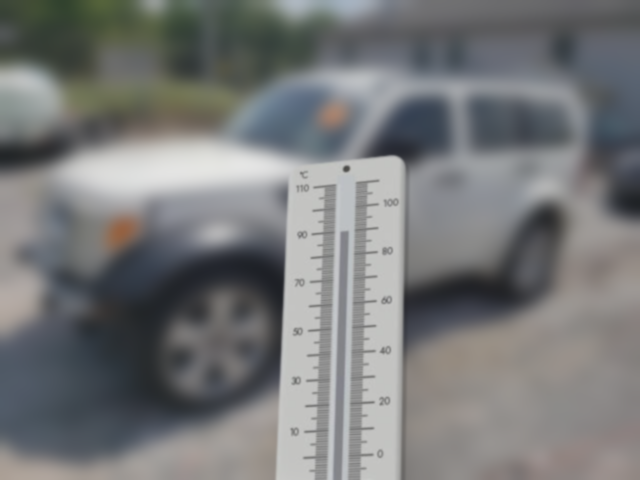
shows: value=90 unit=°C
